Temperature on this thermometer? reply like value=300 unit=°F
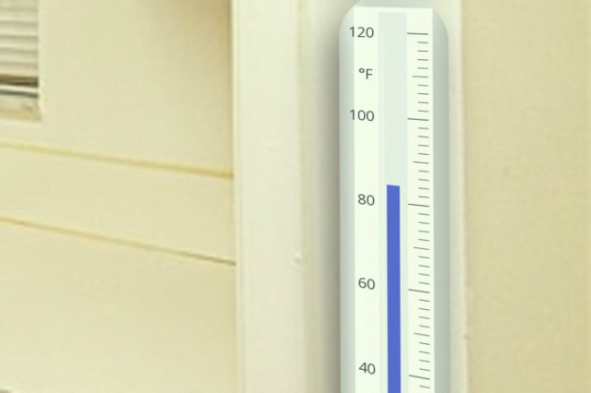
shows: value=84 unit=°F
